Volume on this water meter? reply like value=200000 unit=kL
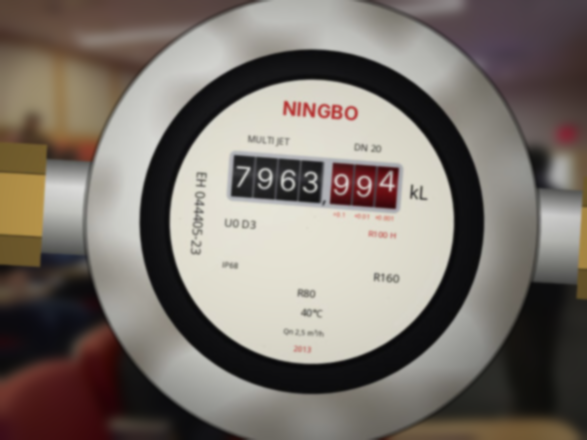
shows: value=7963.994 unit=kL
